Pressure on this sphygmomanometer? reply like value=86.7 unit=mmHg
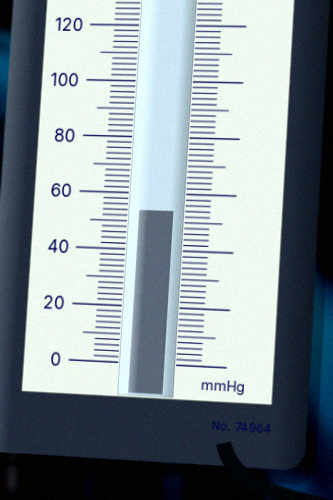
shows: value=54 unit=mmHg
